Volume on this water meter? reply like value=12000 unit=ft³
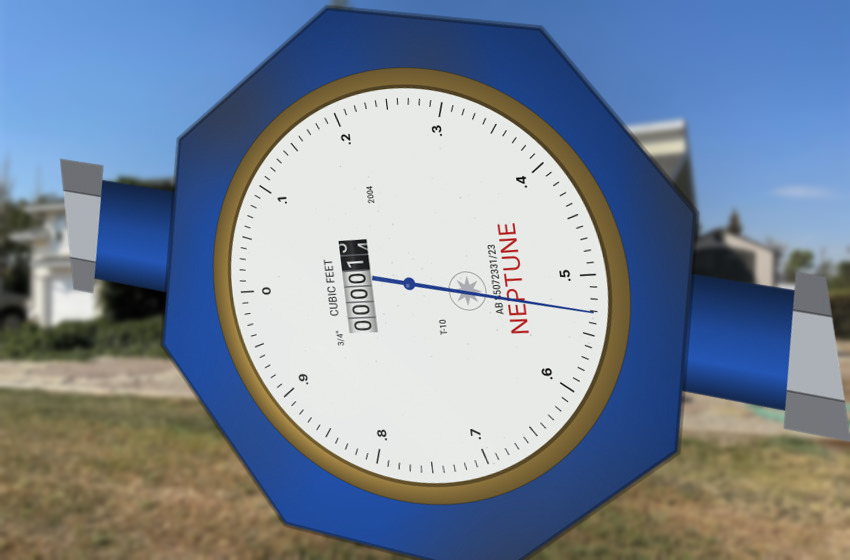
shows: value=13.53 unit=ft³
